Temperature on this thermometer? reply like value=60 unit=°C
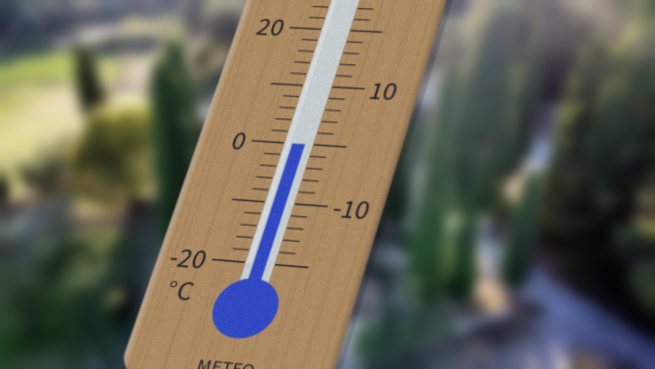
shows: value=0 unit=°C
